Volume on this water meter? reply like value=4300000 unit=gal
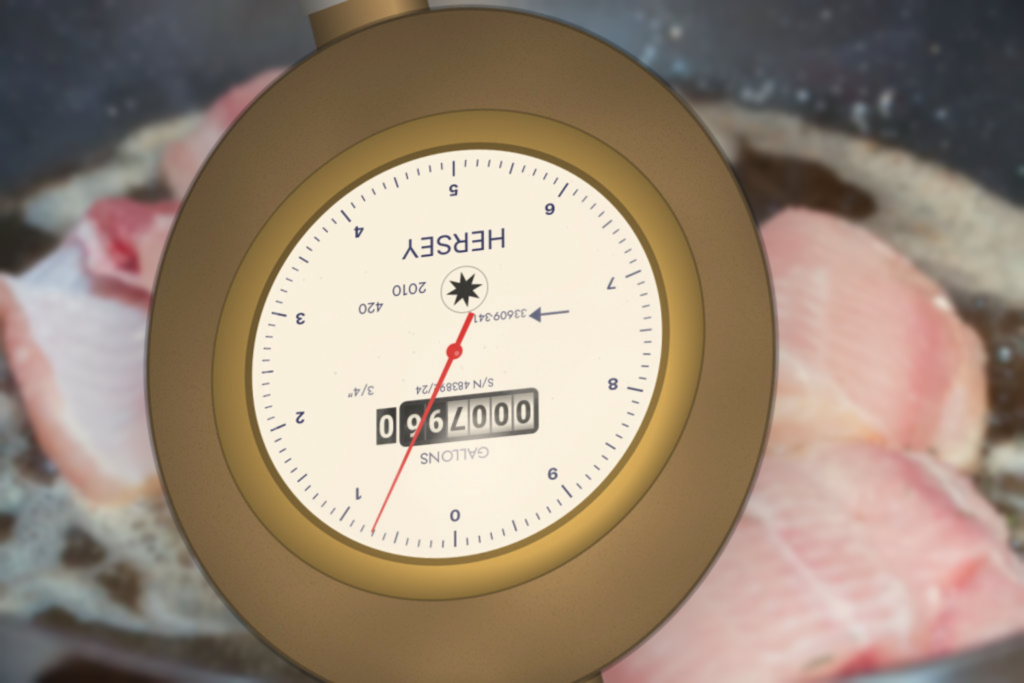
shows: value=7960.7 unit=gal
